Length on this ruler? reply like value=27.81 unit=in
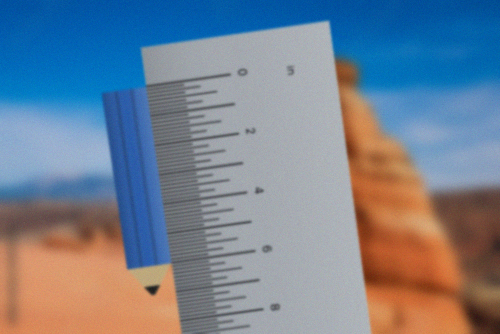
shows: value=7 unit=in
